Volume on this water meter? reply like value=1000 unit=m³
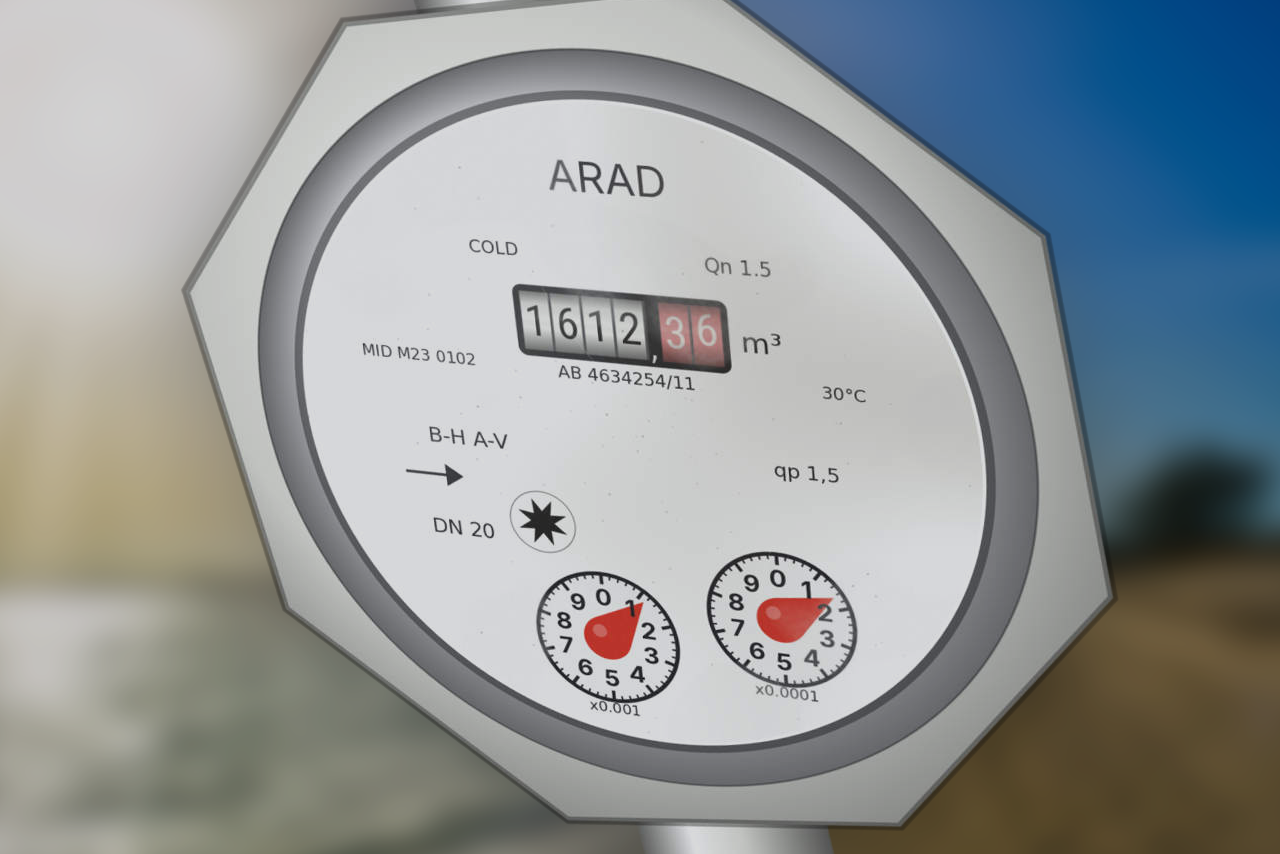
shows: value=1612.3611 unit=m³
